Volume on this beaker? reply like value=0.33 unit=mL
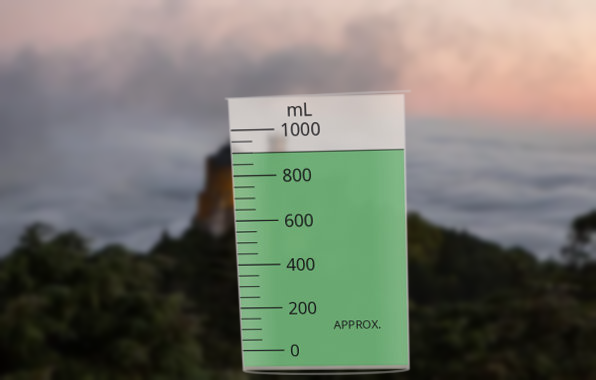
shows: value=900 unit=mL
